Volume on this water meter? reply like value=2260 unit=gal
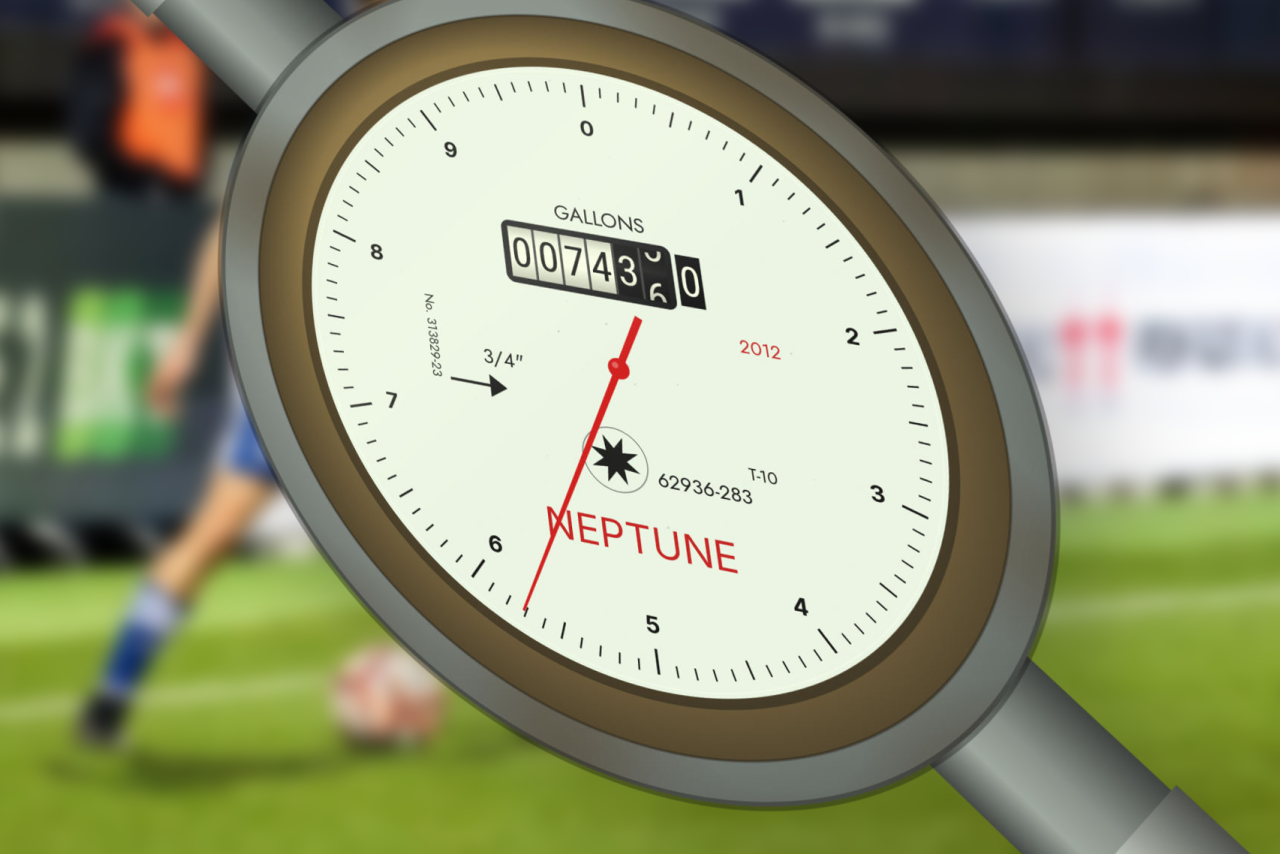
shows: value=74355.7 unit=gal
